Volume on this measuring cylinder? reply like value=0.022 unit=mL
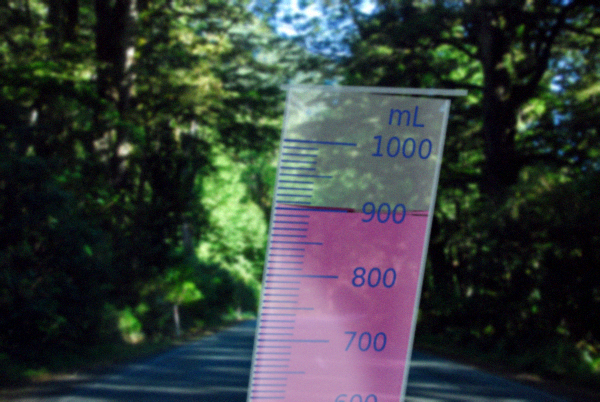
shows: value=900 unit=mL
